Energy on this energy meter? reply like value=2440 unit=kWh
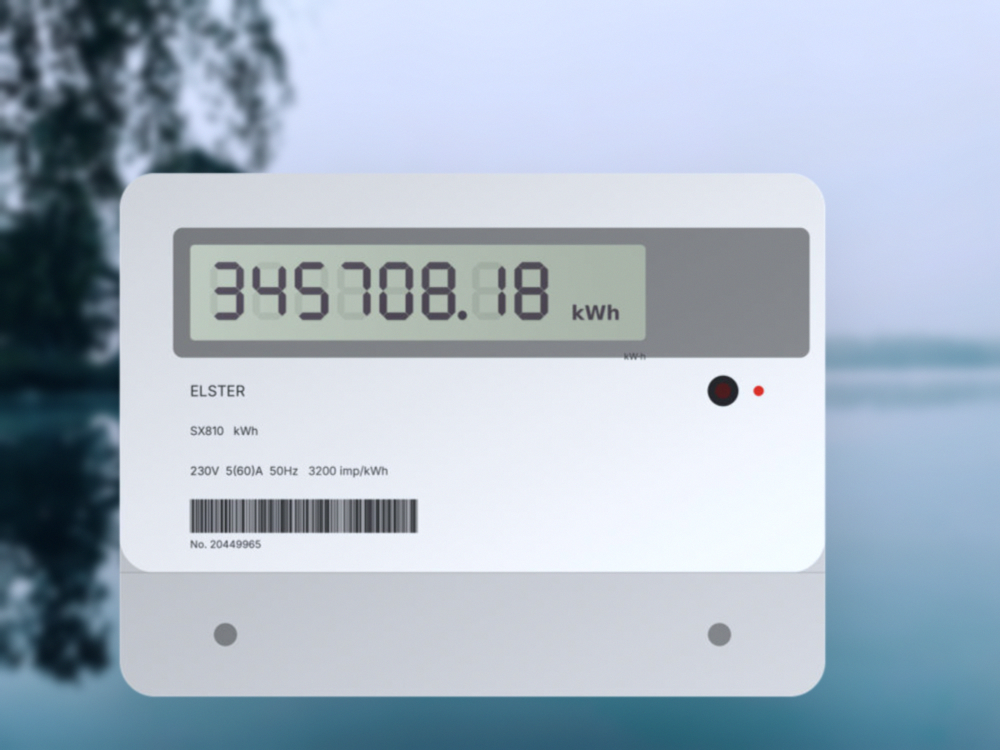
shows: value=345708.18 unit=kWh
